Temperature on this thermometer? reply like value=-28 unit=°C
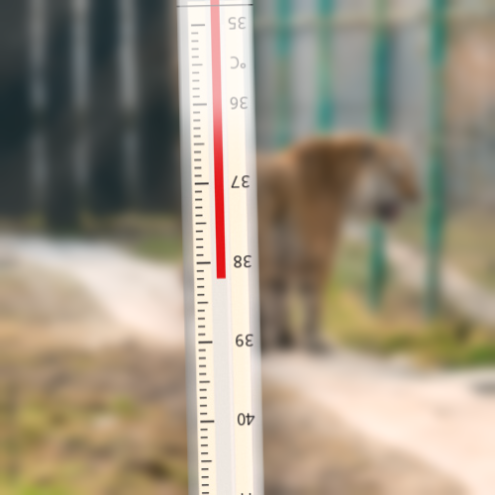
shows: value=38.2 unit=°C
